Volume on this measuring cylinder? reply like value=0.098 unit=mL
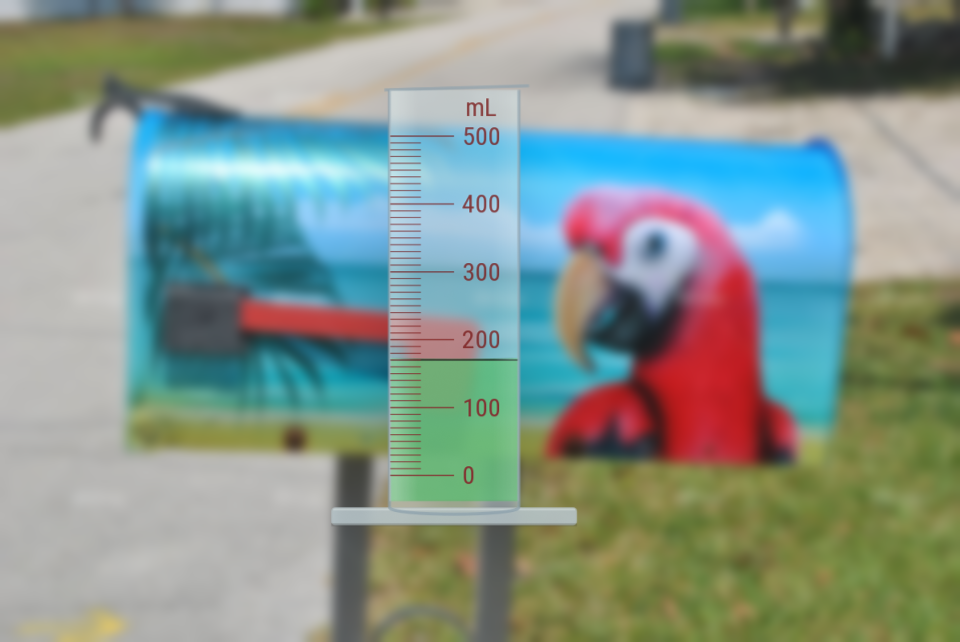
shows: value=170 unit=mL
